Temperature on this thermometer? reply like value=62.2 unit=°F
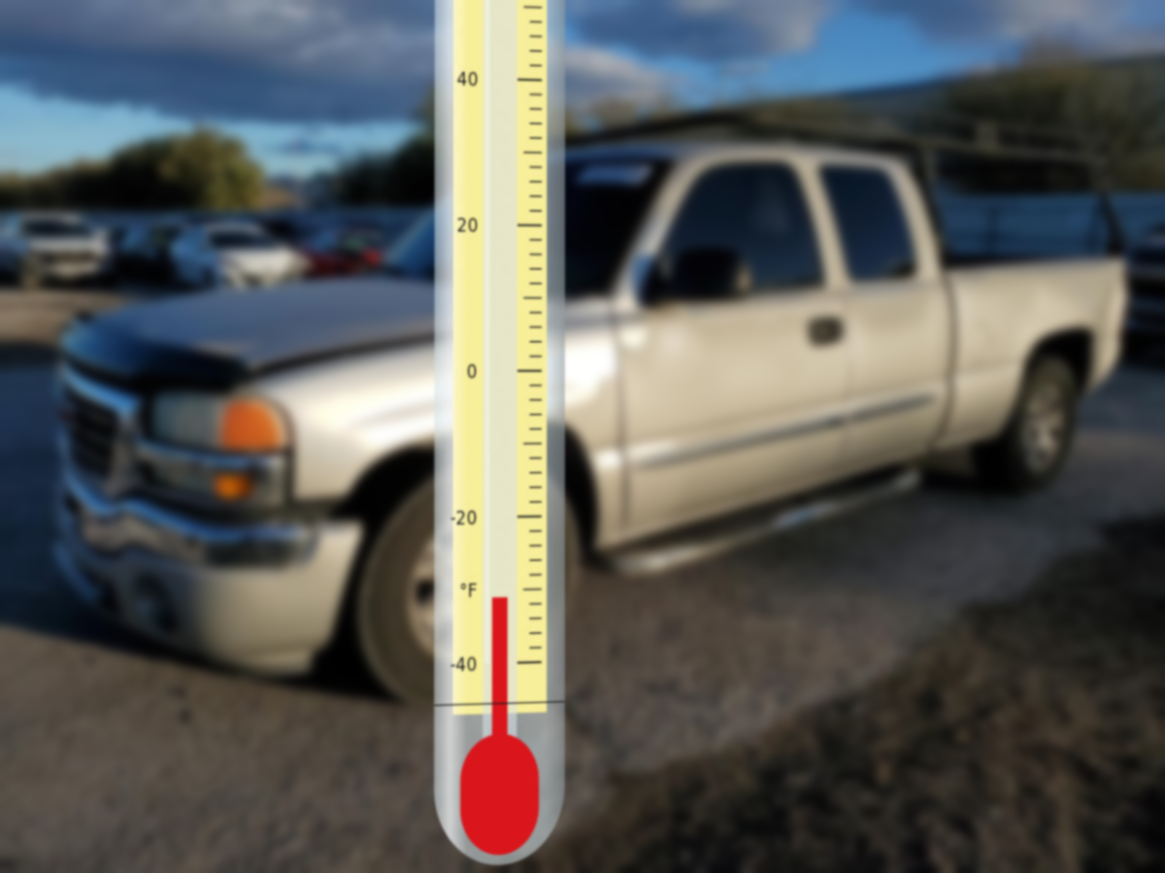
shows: value=-31 unit=°F
